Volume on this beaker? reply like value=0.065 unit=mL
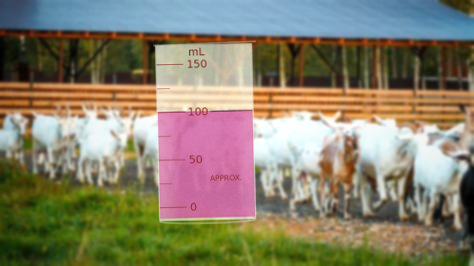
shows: value=100 unit=mL
